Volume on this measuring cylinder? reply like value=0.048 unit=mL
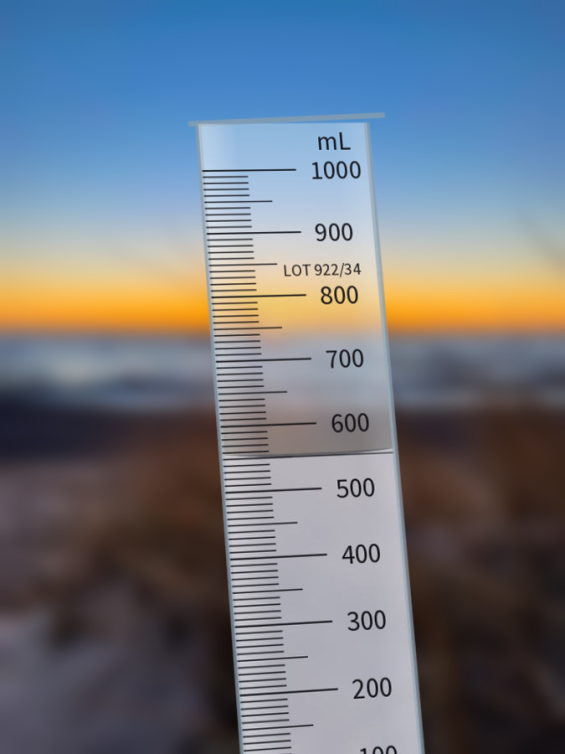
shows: value=550 unit=mL
